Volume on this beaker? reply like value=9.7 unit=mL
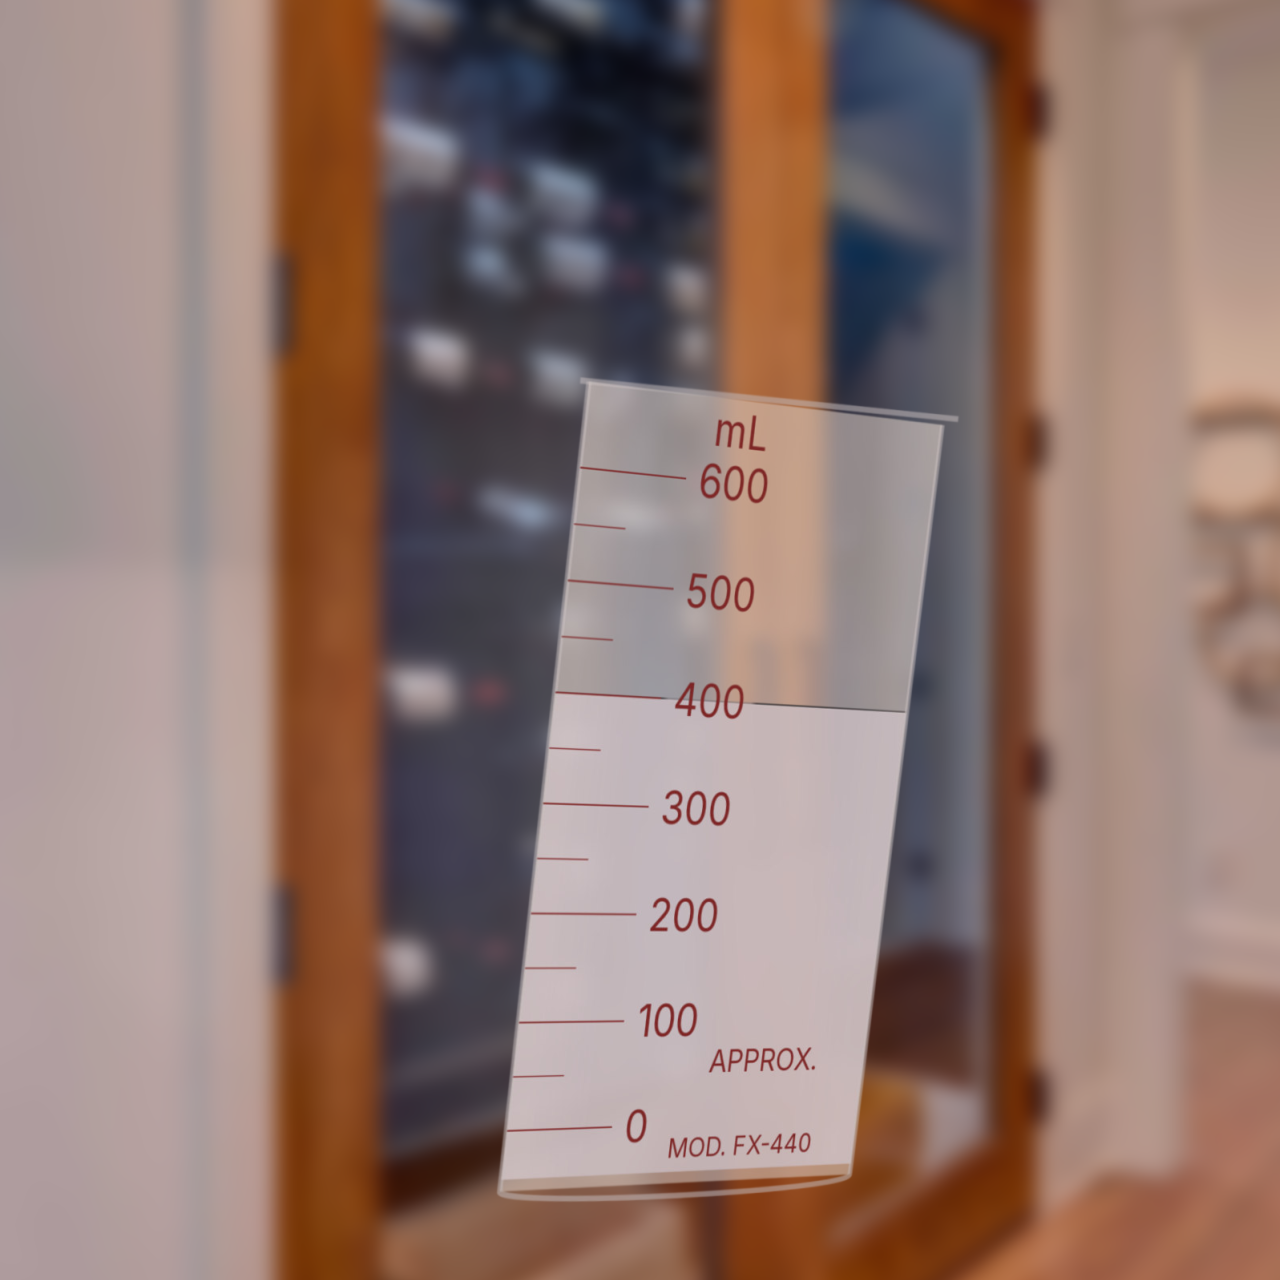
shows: value=400 unit=mL
